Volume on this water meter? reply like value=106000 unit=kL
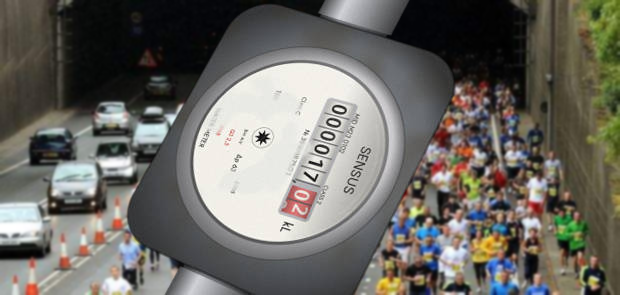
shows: value=17.02 unit=kL
